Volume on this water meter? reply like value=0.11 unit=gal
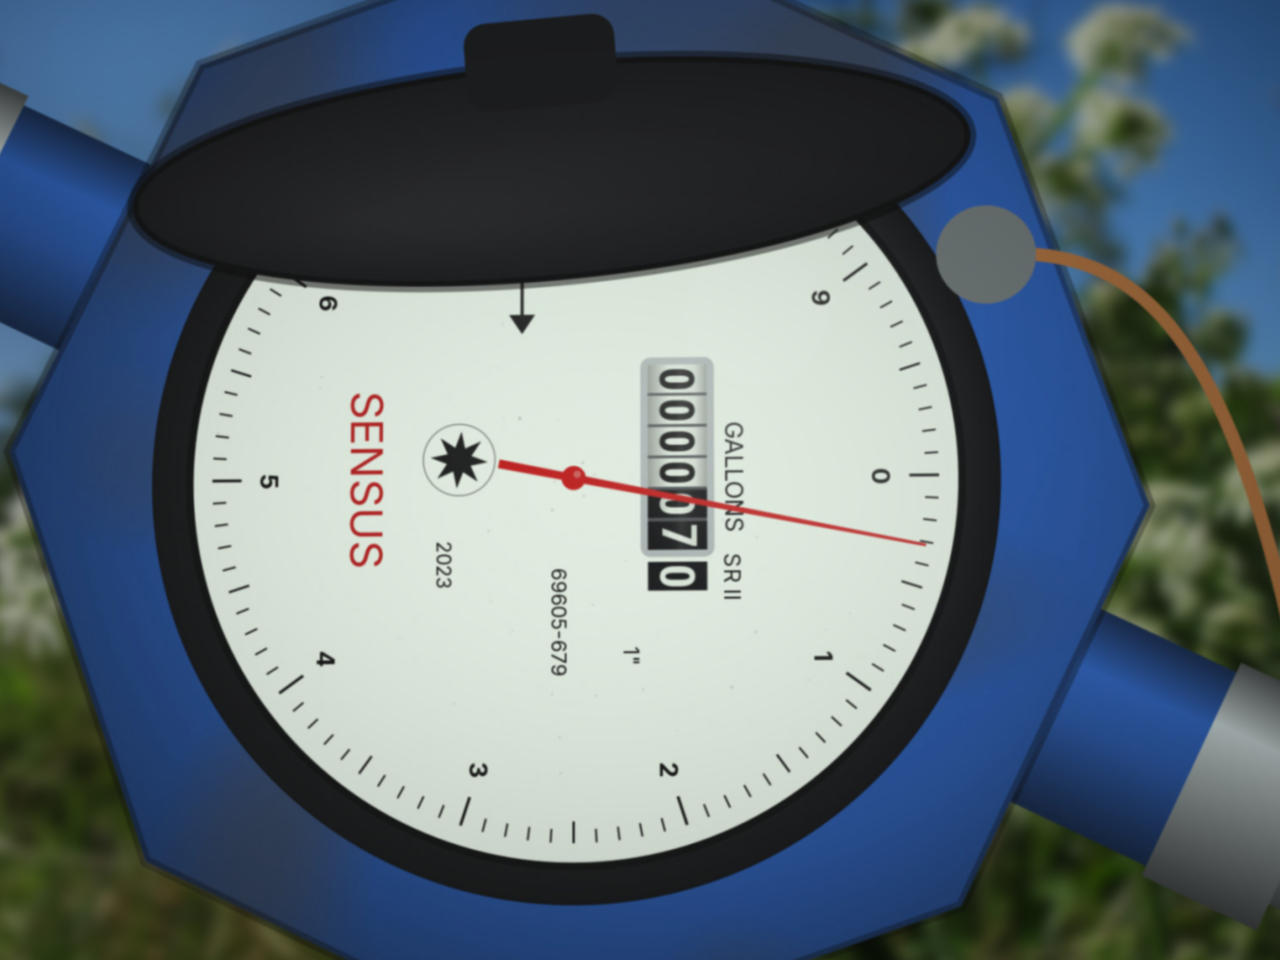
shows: value=70.3 unit=gal
